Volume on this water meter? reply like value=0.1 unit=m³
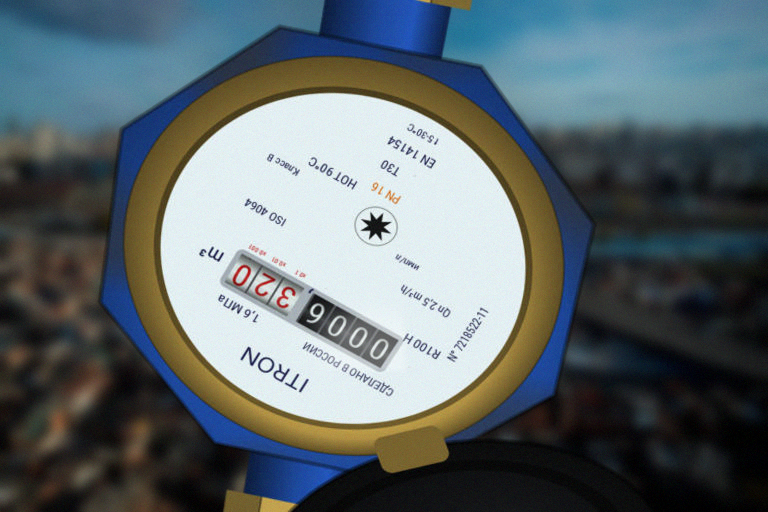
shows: value=6.320 unit=m³
